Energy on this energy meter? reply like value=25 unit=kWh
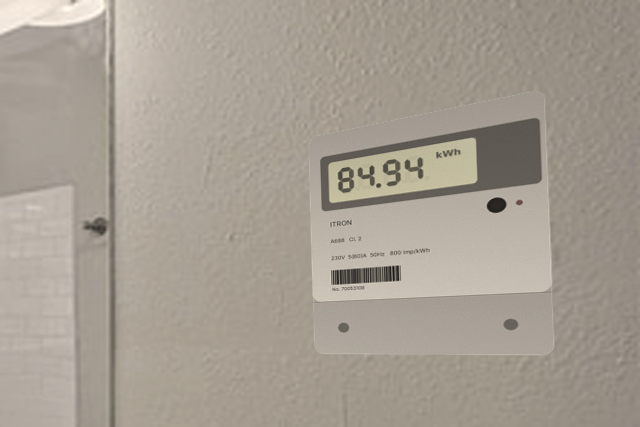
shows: value=84.94 unit=kWh
